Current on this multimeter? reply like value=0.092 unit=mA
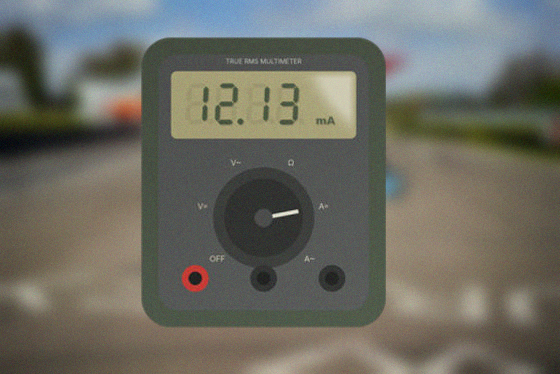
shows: value=12.13 unit=mA
